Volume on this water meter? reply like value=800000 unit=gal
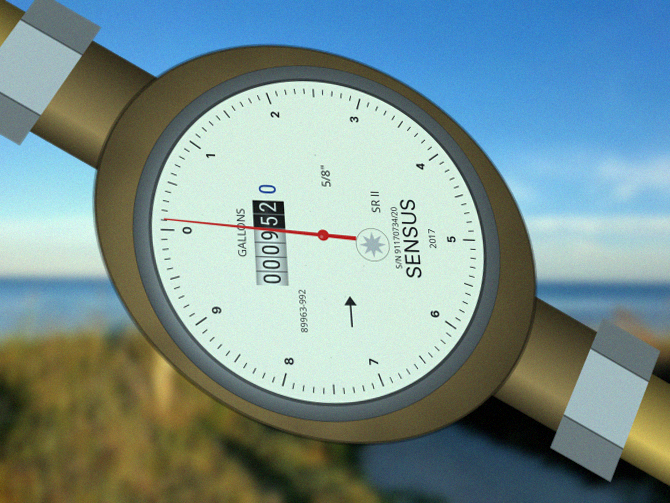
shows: value=9520.1 unit=gal
